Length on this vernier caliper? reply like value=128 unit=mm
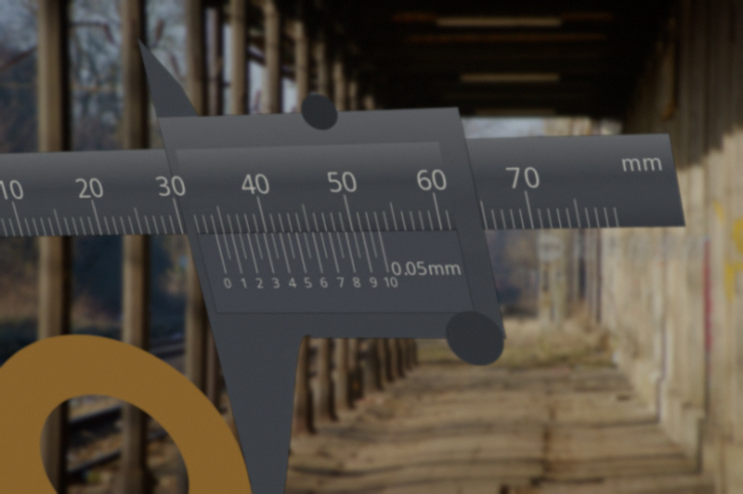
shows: value=34.0 unit=mm
